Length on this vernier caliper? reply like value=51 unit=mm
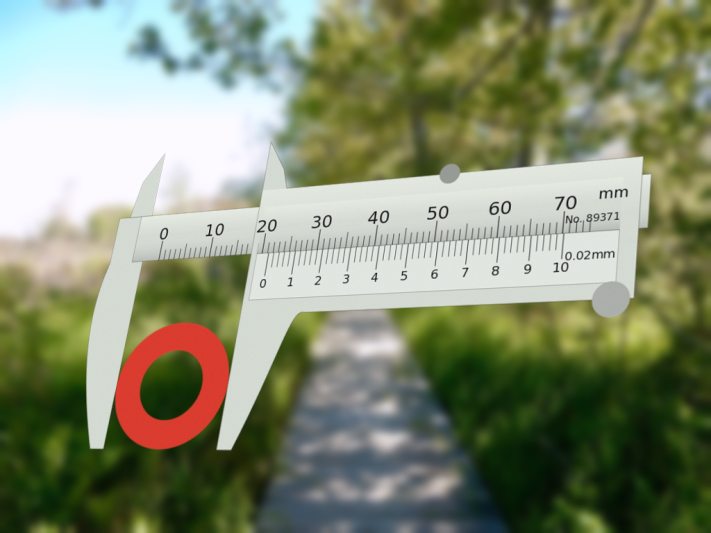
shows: value=21.2 unit=mm
